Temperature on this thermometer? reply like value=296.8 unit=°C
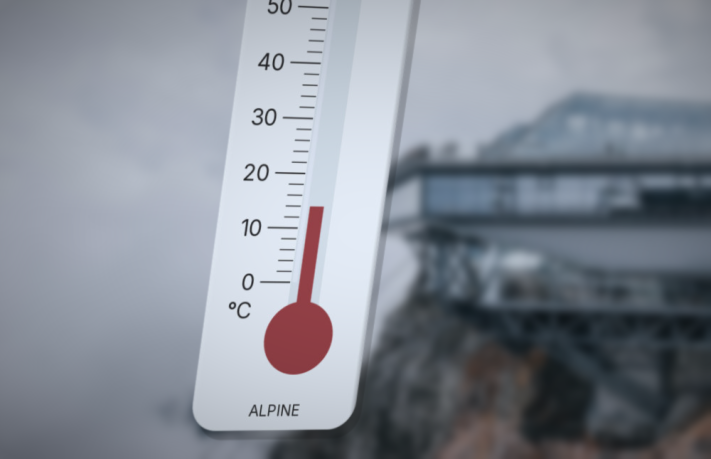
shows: value=14 unit=°C
